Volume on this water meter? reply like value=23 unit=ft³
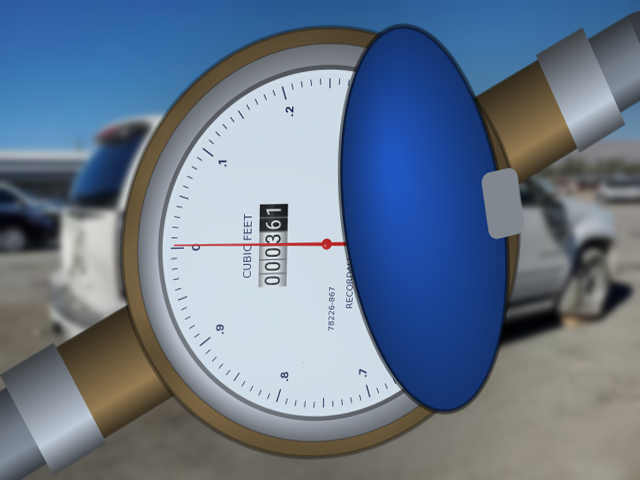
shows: value=361.00 unit=ft³
